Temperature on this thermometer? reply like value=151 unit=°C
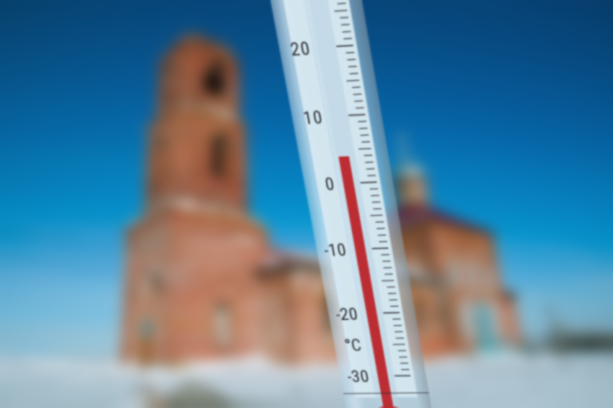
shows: value=4 unit=°C
